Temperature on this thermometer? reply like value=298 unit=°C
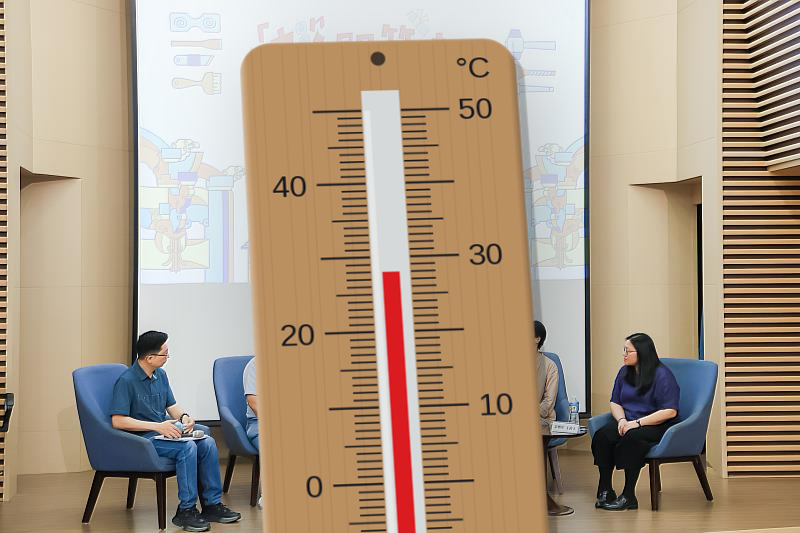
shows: value=28 unit=°C
